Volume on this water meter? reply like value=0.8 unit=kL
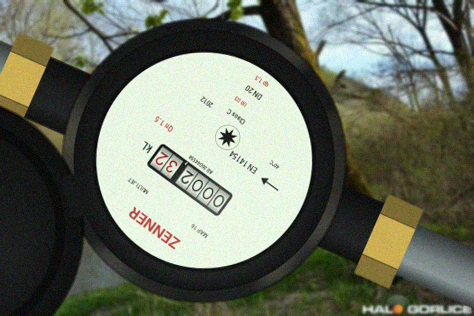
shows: value=2.32 unit=kL
